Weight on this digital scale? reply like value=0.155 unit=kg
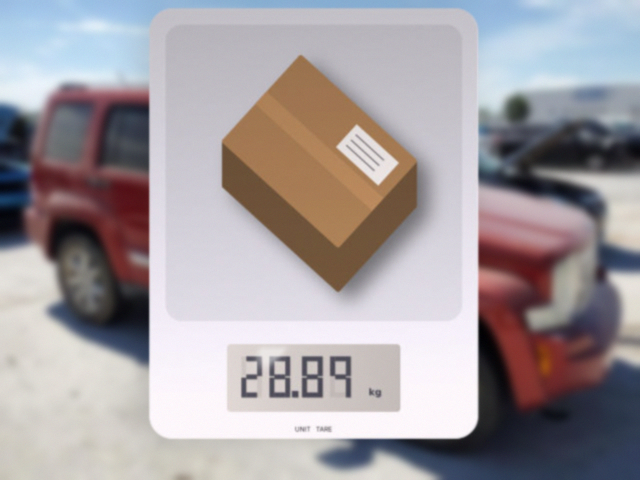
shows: value=28.89 unit=kg
